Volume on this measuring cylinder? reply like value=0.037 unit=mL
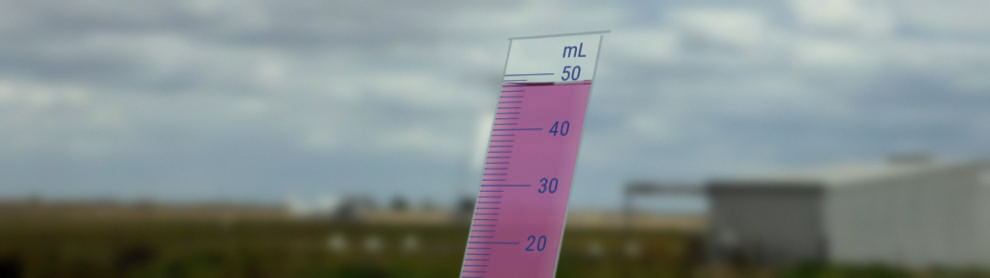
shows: value=48 unit=mL
